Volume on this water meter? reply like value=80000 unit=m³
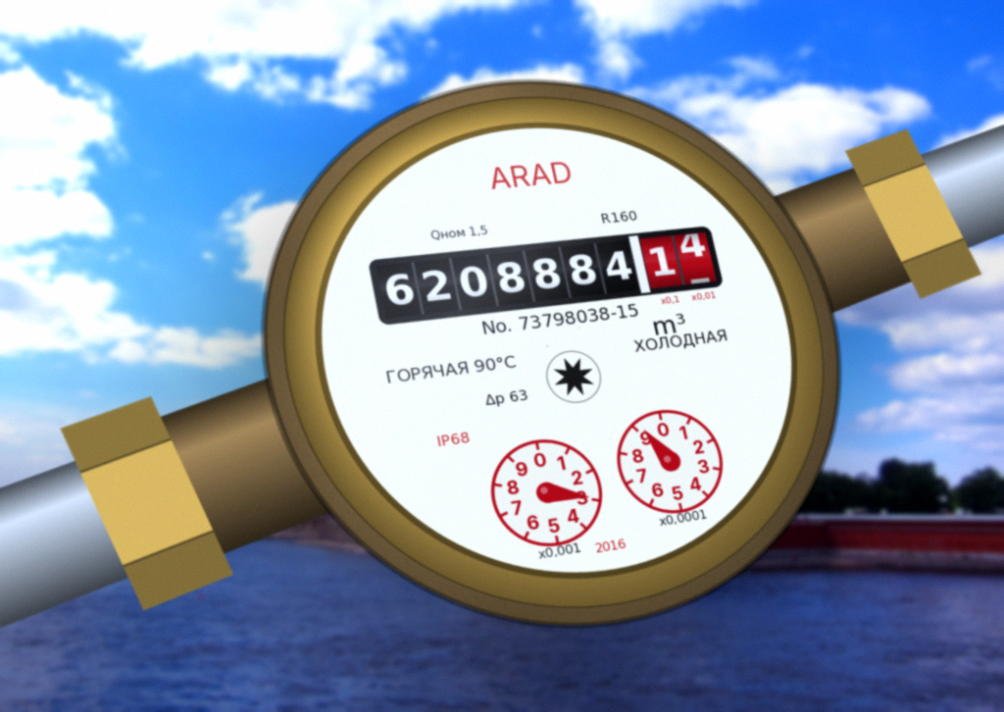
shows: value=6208884.1429 unit=m³
